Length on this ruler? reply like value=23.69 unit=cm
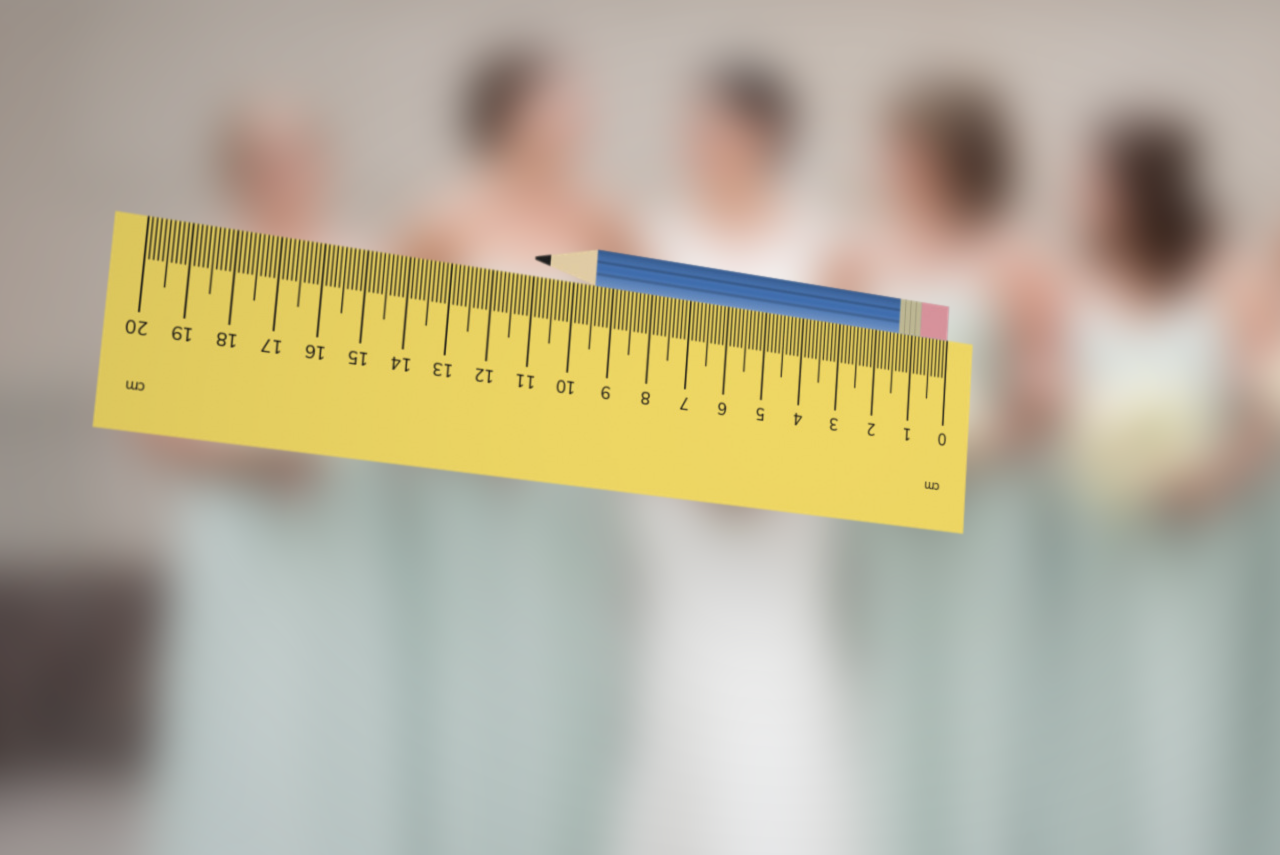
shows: value=11 unit=cm
